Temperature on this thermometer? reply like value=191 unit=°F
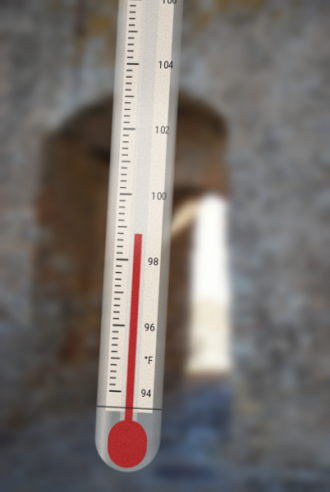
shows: value=98.8 unit=°F
